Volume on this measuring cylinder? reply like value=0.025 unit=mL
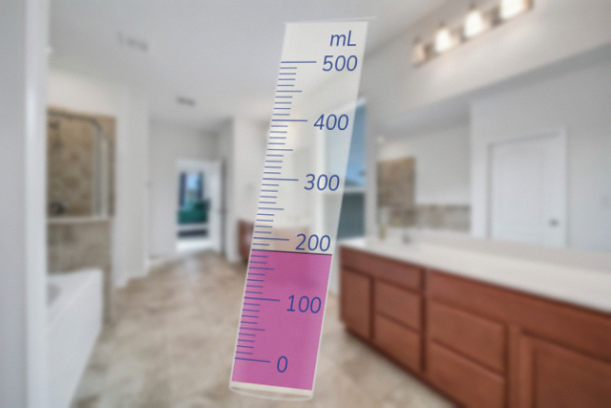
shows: value=180 unit=mL
